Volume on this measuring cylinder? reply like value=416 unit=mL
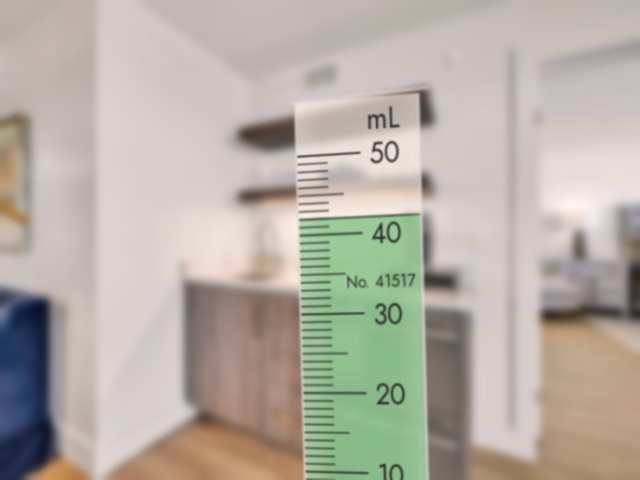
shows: value=42 unit=mL
